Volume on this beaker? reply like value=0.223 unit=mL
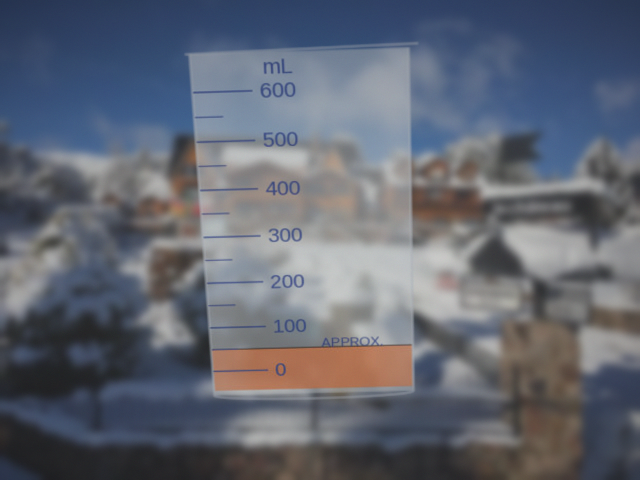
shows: value=50 unit=mL
